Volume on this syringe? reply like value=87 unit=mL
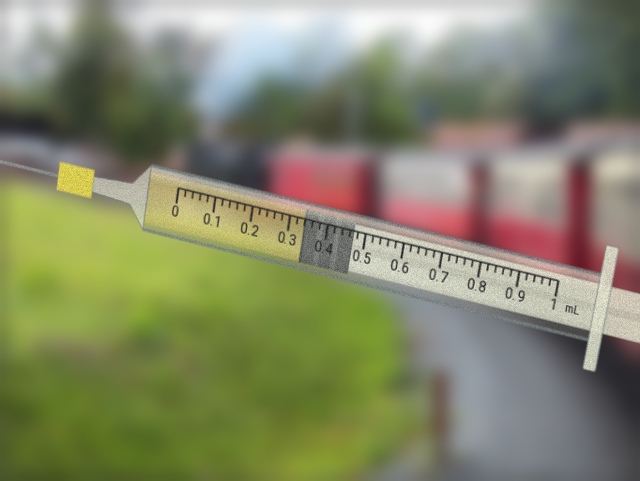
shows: value=0.34 unit=mL
